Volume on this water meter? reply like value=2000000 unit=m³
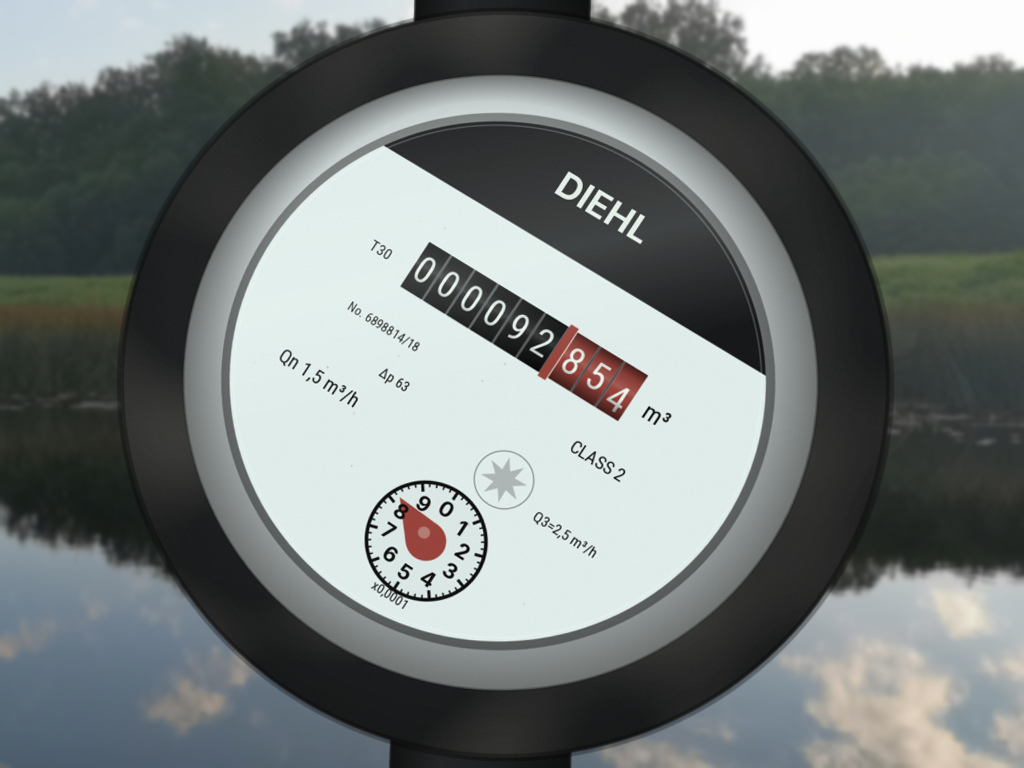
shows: value=92.8538 unit=m³
